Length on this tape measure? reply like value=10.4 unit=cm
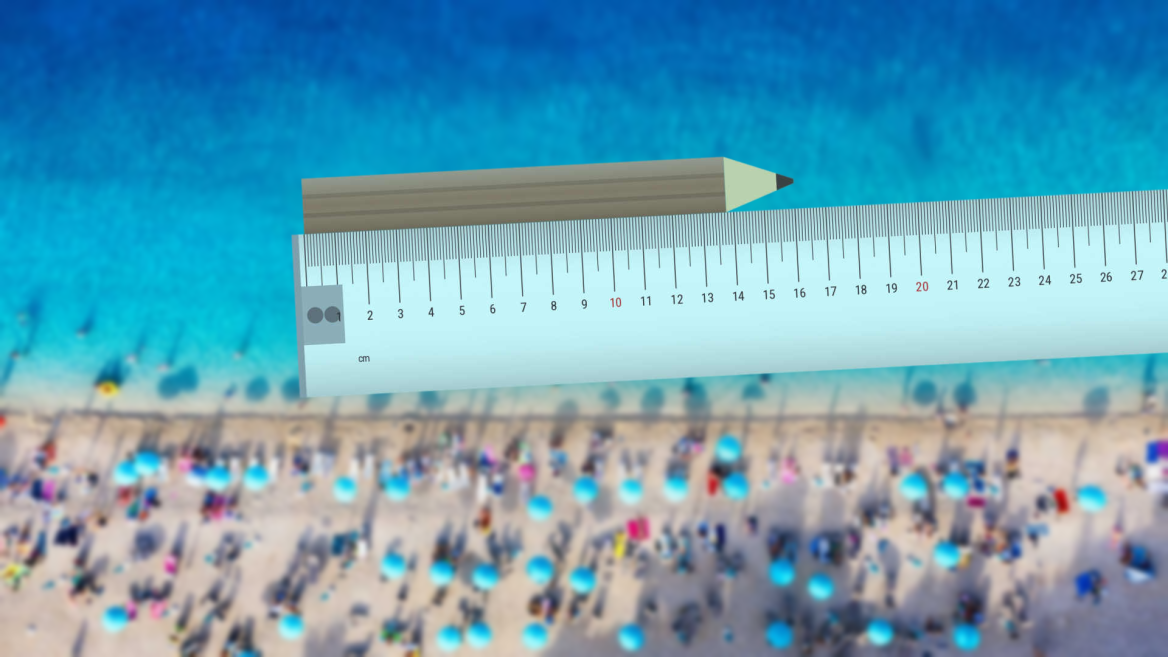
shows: value=16 unit=cm
